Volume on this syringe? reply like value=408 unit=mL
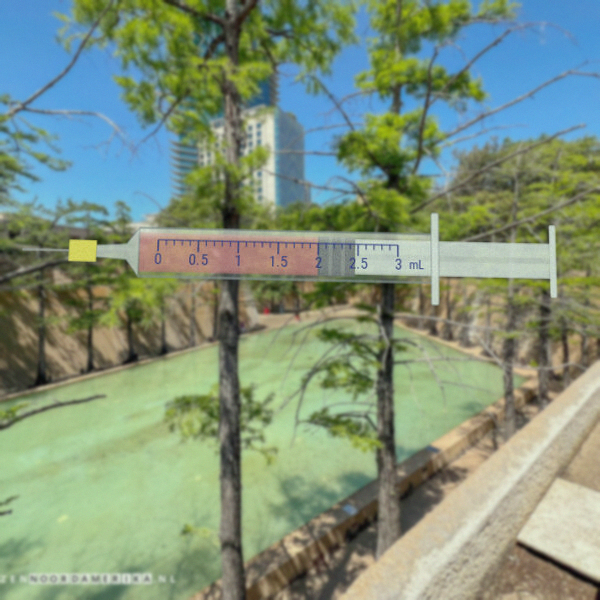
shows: value=2 unit=mL
